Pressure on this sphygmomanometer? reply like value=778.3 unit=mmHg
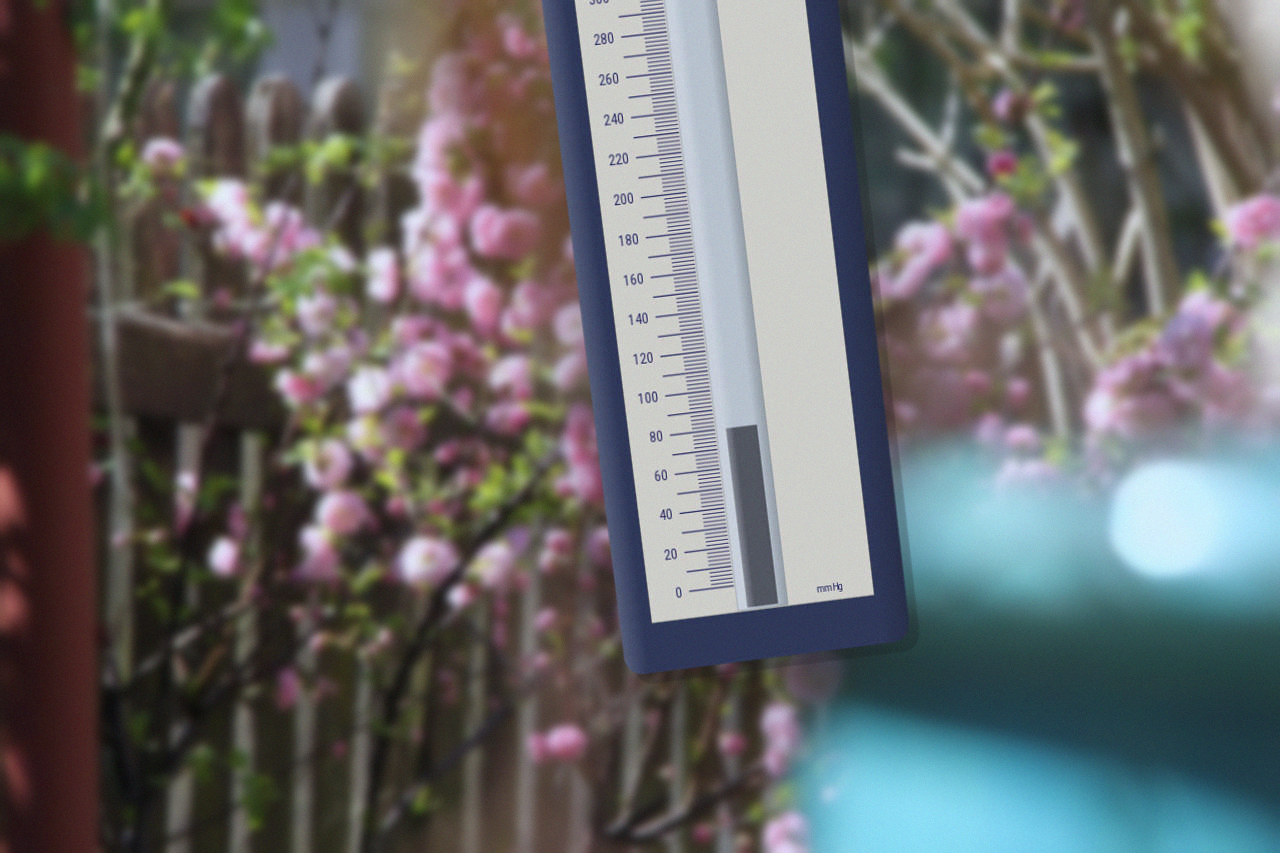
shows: value=80 unit=mmHg
